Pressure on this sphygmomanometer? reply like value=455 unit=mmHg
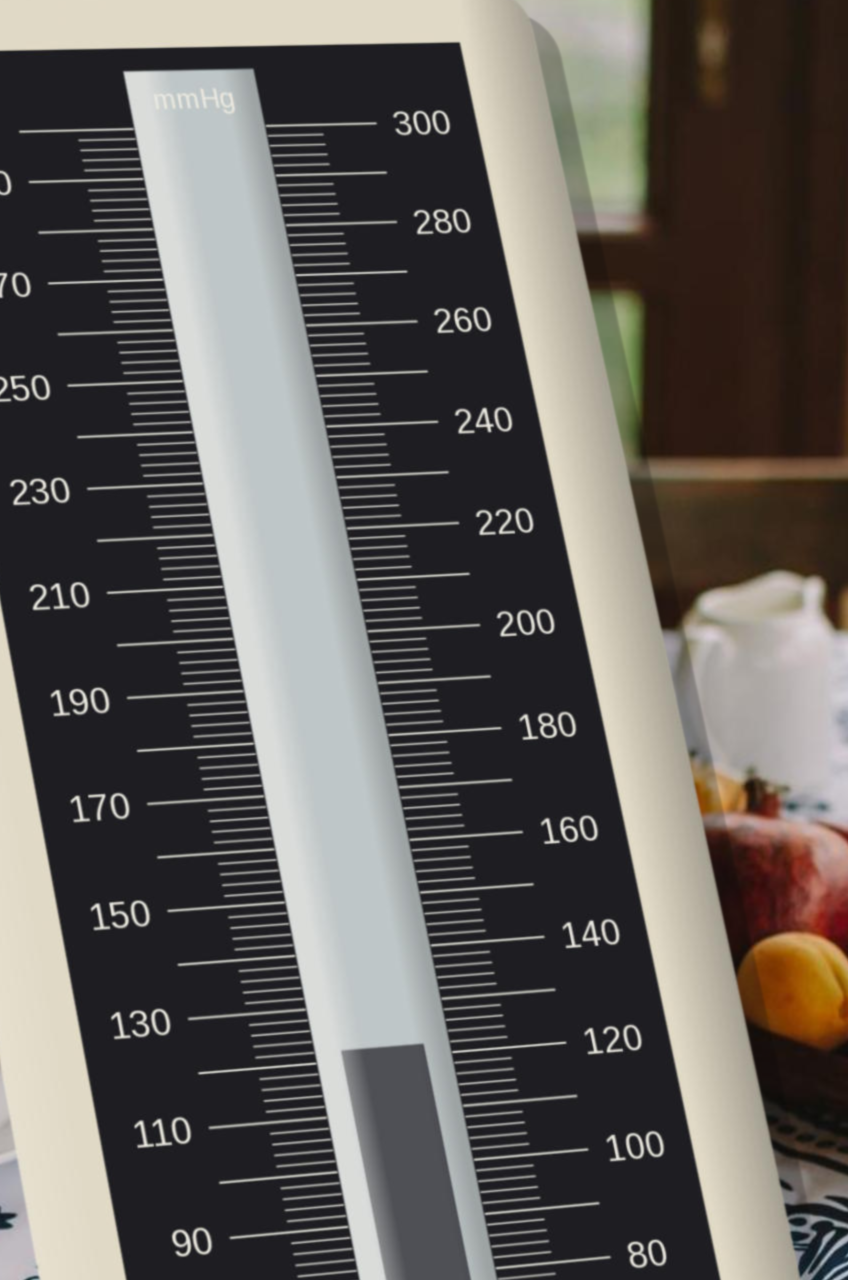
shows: value=122 unit=mmHg
